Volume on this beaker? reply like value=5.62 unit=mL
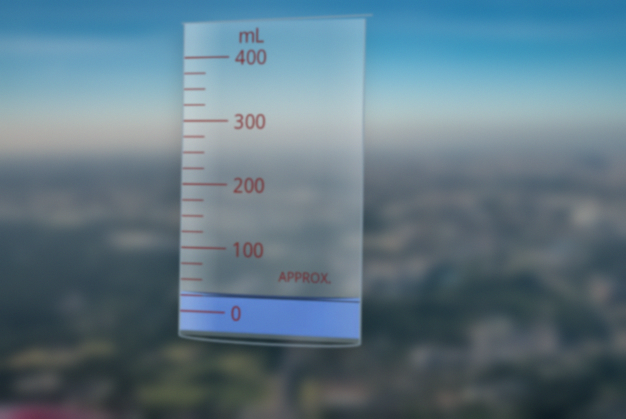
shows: value=25 unit=mL
